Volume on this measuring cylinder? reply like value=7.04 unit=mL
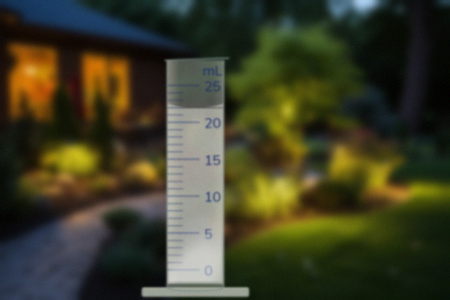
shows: value=22 unit=mL
